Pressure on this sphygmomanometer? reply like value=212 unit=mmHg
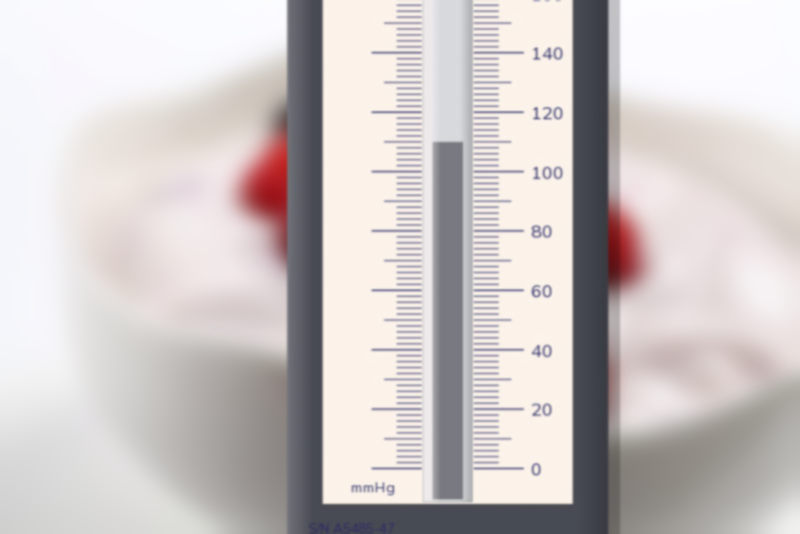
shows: value=110 unit=mmHg
